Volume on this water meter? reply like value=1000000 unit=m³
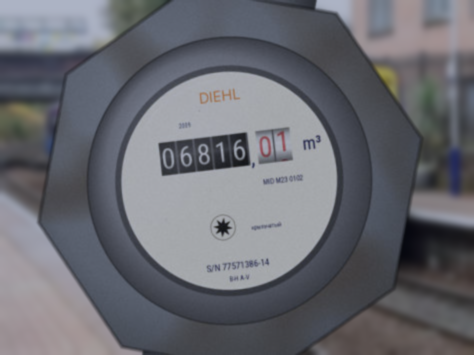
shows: value=6816.01 unit=m³
